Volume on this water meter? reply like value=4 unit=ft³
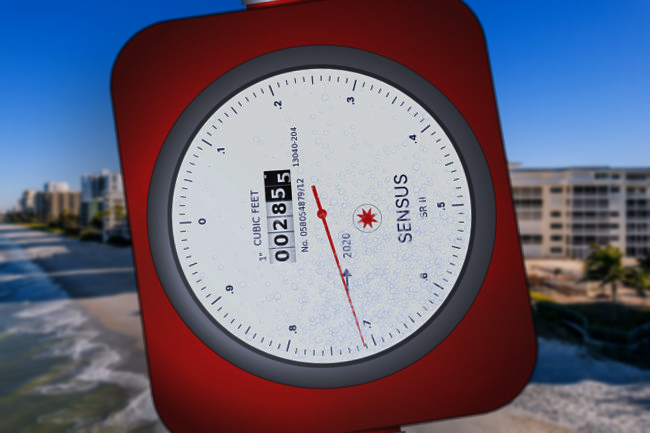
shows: value=2854.71 unit=ft³
